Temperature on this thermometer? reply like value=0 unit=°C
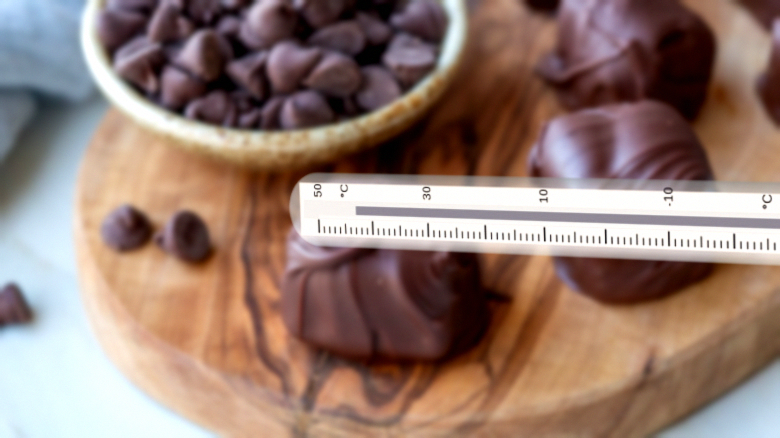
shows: value=43 unit=°C
